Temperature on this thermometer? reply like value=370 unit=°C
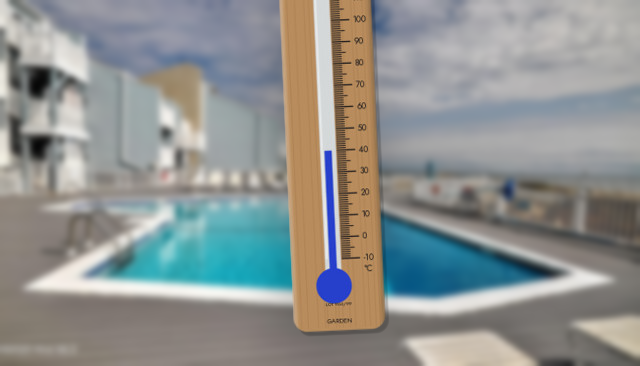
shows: value=40 unit=°C
